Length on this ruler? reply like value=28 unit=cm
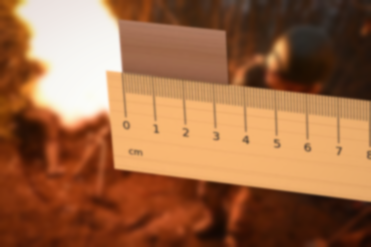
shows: value=3.5 unit=cm
